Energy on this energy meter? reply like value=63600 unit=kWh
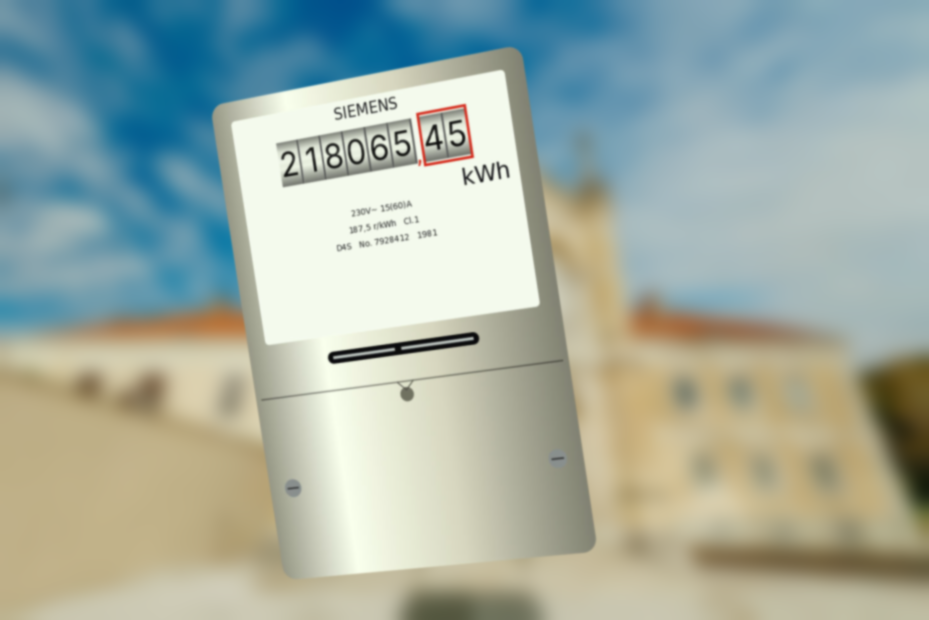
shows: value=218065.45 unit=kWh
